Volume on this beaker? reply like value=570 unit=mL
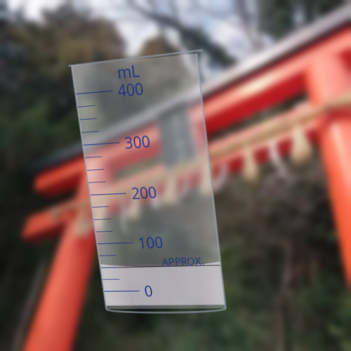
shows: value=50 unit=mL
